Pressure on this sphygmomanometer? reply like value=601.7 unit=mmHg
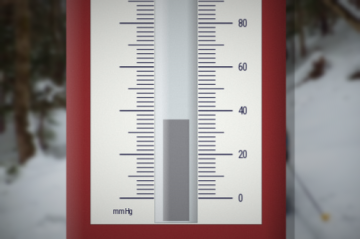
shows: value=36 unit=mmHg
